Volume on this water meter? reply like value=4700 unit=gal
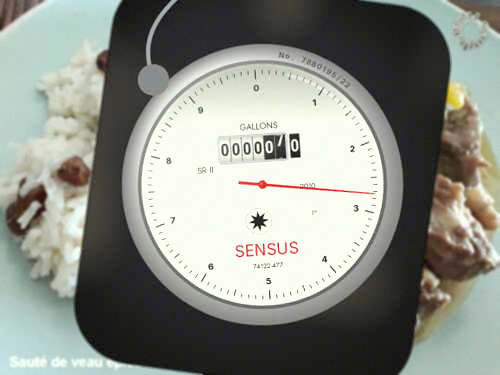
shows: value=72.7 unit=gal
